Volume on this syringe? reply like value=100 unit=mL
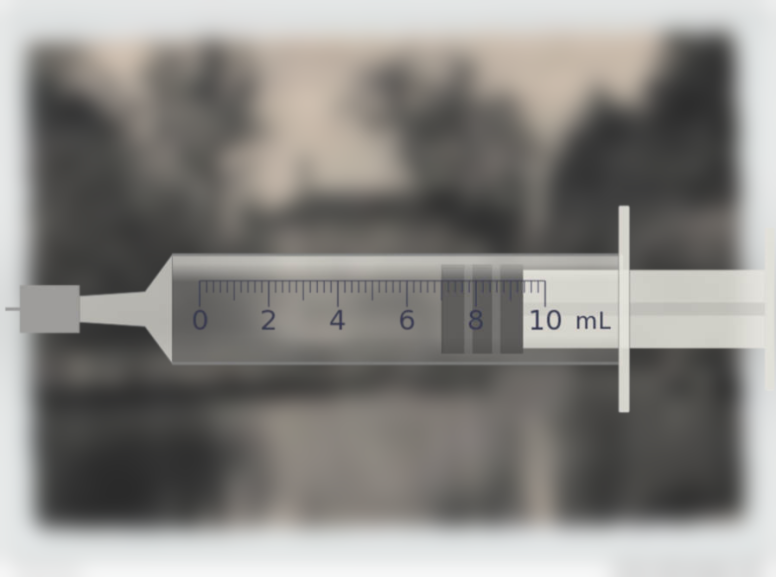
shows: value=7 unit=mL
